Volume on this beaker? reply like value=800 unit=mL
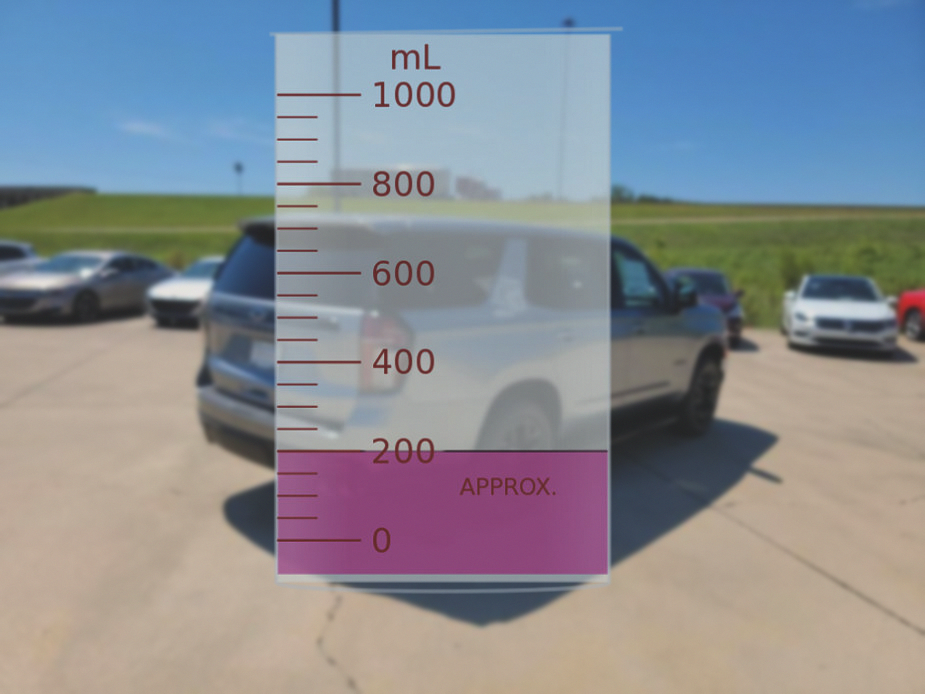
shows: value=200 unit=mL
